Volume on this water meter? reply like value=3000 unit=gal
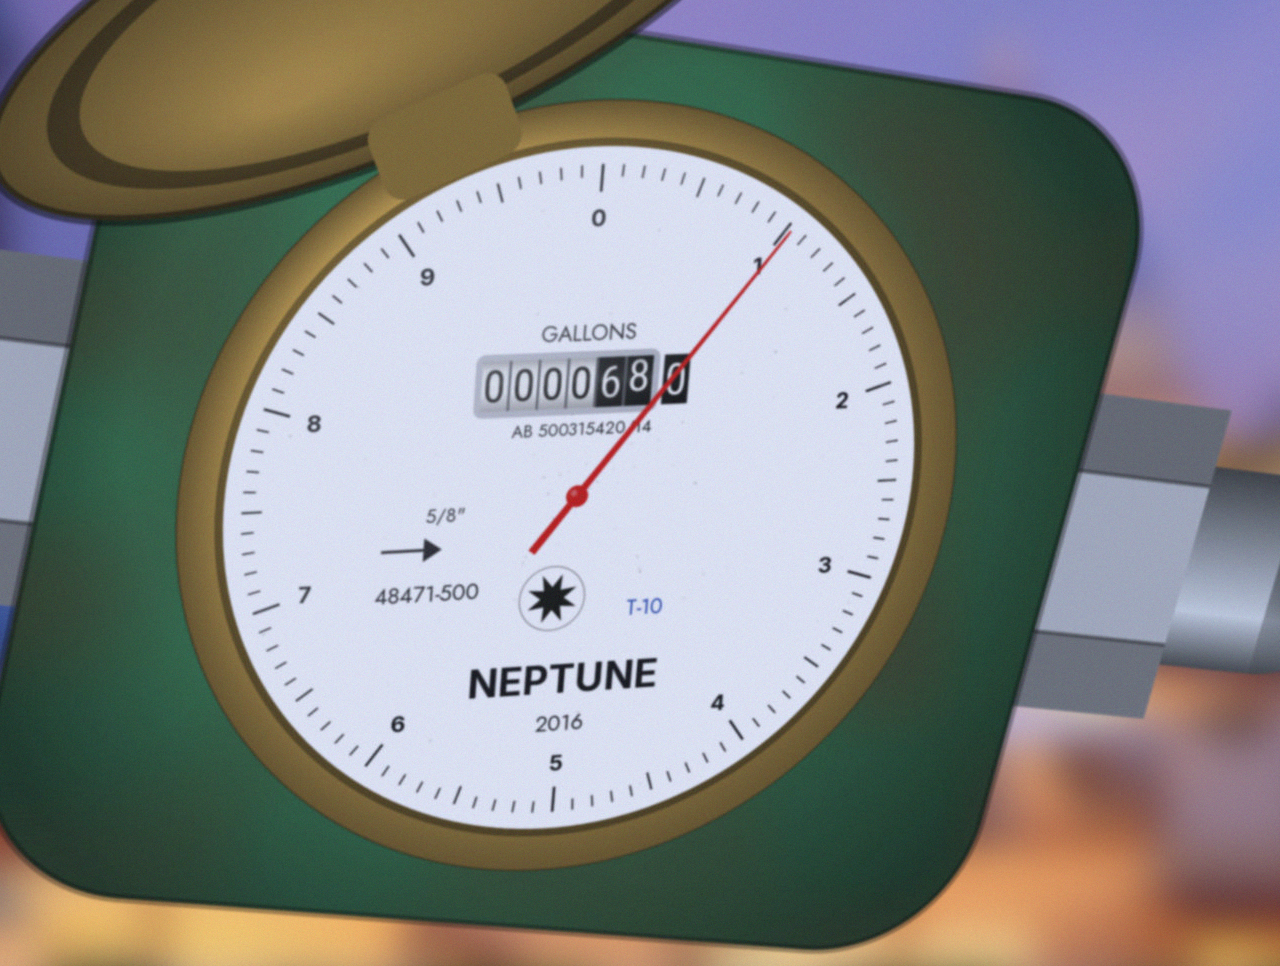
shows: value=681.0 unit=gal
